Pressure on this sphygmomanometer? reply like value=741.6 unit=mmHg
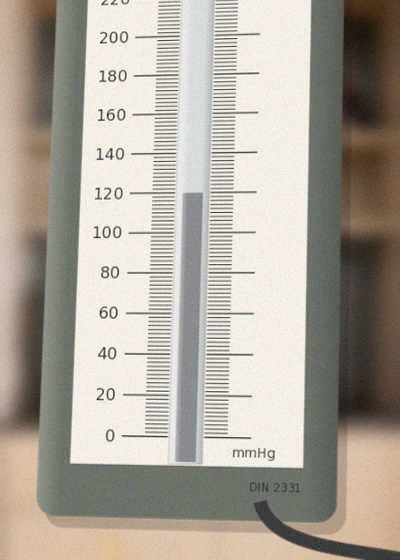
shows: value=120 unit=mmHg
